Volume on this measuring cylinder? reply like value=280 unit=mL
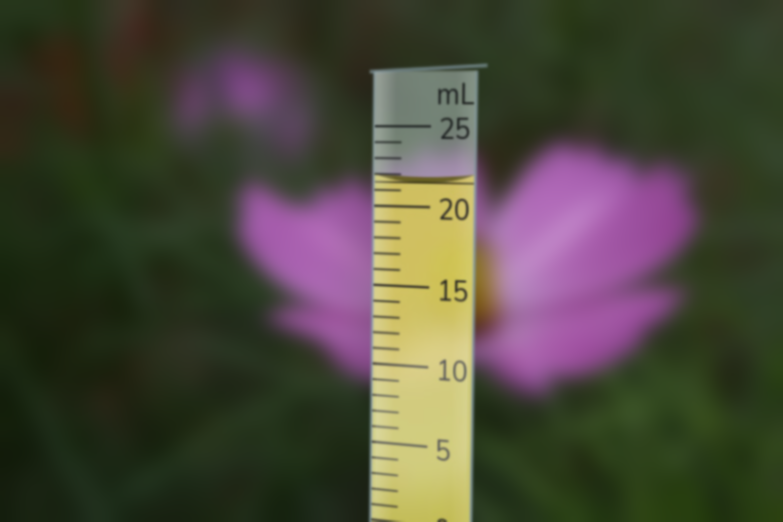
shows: value=21.5 unit=mL
